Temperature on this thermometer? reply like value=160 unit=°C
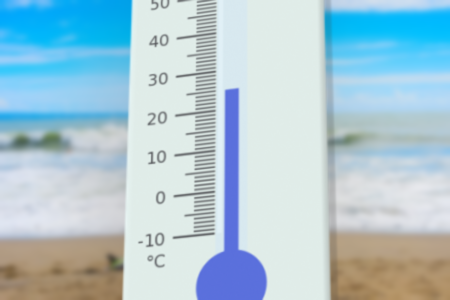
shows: value=25 unit=°C
